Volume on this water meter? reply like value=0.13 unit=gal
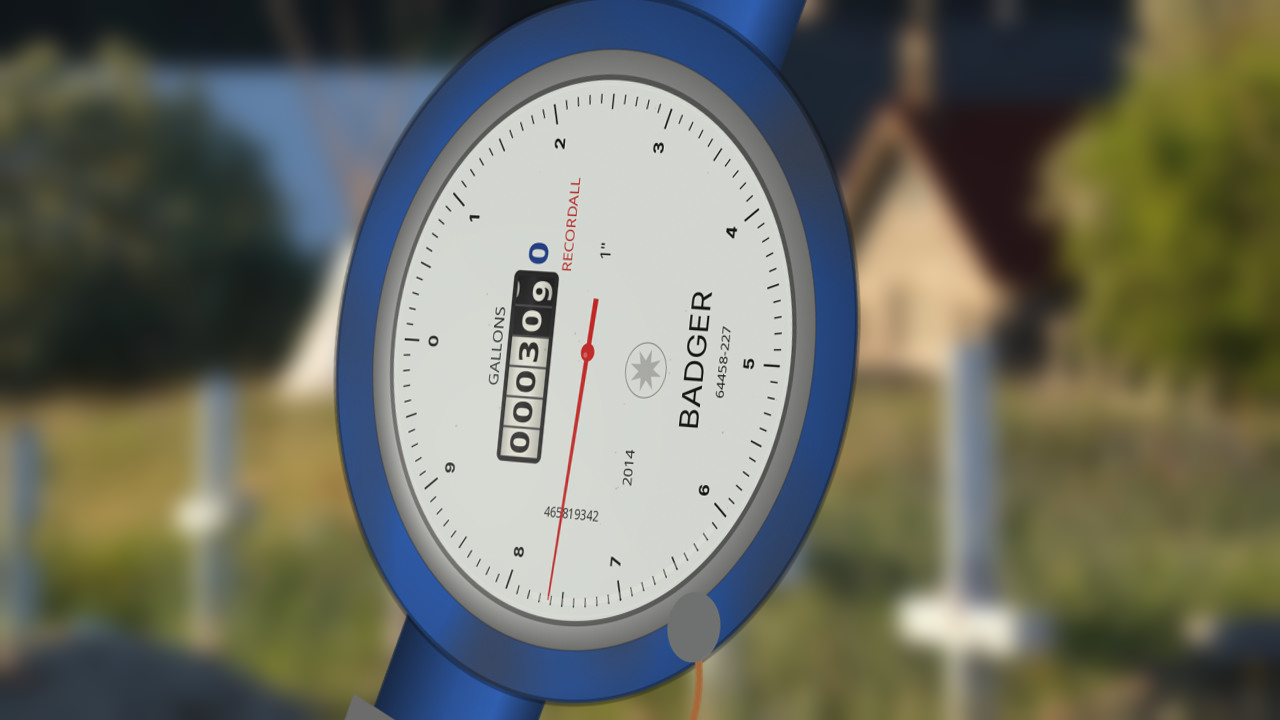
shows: value=3087.6 unit=gal
